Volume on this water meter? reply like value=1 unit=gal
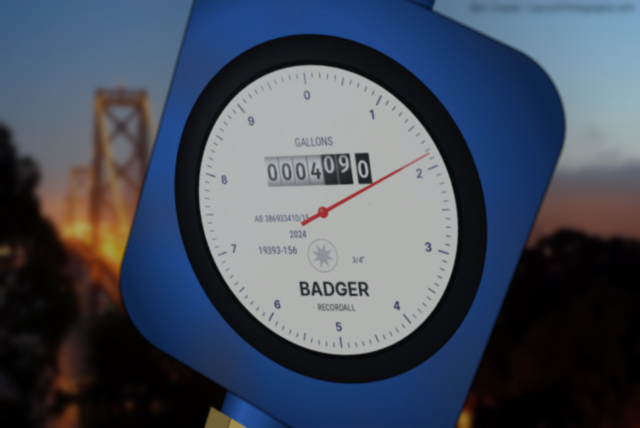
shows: value=4091.8 unit=gal
